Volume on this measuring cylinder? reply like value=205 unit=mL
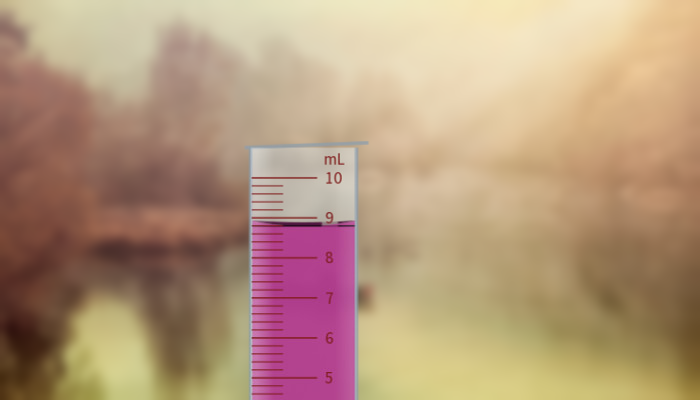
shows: value=8.8 unit=mL
